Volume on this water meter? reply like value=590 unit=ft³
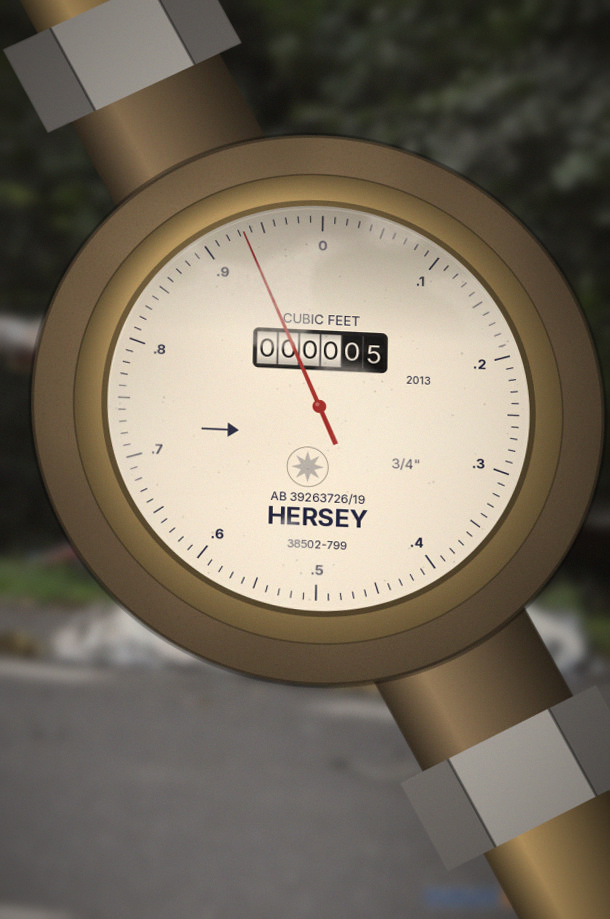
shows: value=4.93 unit=ft³
